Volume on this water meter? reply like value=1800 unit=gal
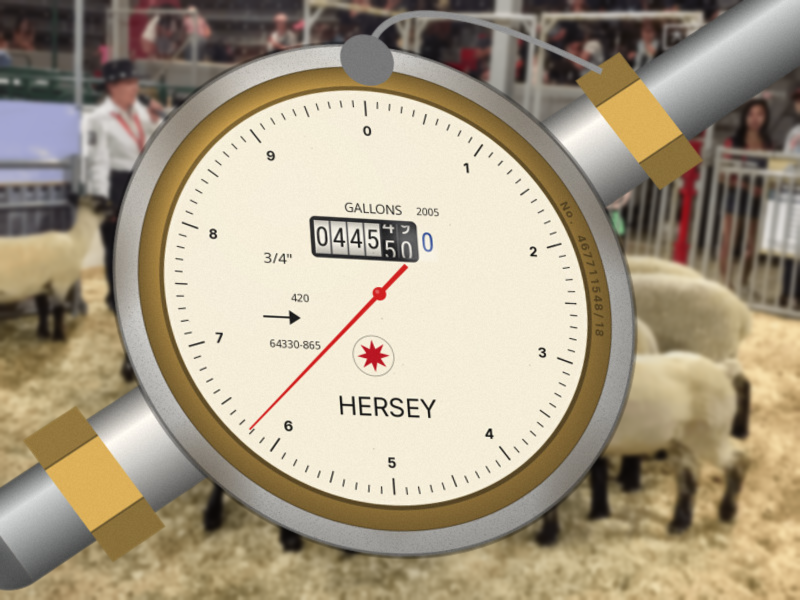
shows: value=445496.2 unit=gal
